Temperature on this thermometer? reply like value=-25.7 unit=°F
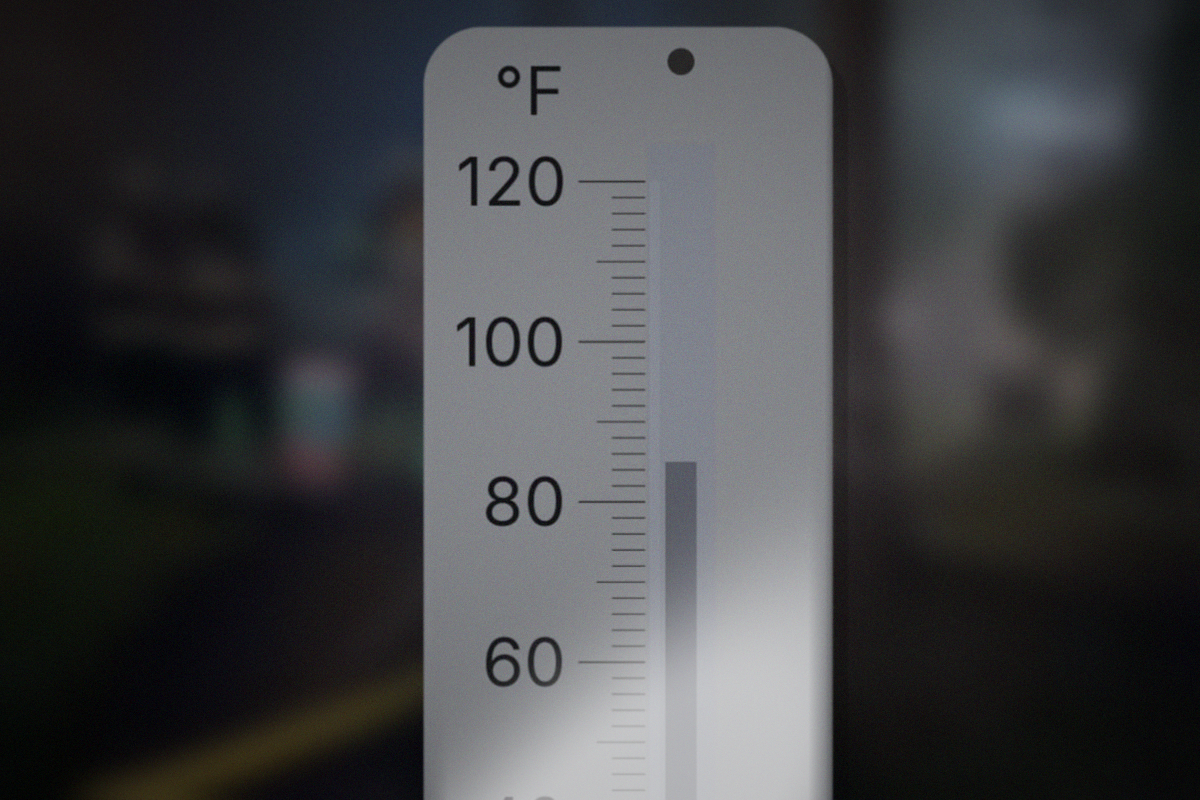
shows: value=85 unit=°F
